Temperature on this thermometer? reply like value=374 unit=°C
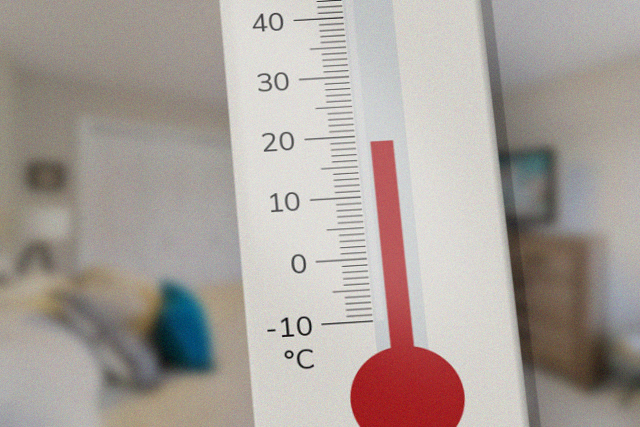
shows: value=19 unit=°C
